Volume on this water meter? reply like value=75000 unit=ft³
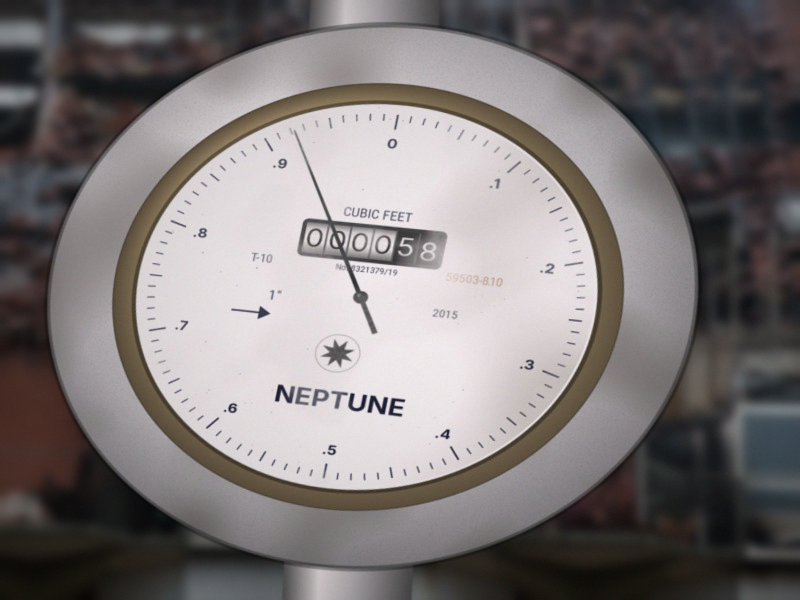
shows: value=57.92 unit=ft³
